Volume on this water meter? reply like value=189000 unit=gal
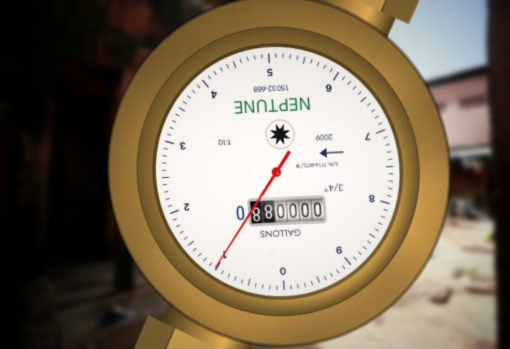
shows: value=881.0 unit=gal
